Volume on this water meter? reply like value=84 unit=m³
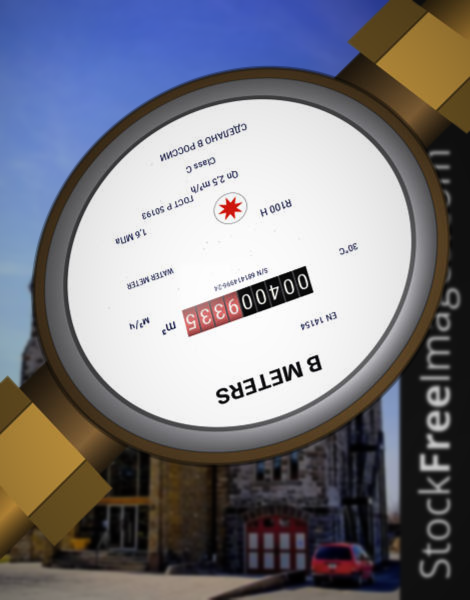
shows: value=400.9335 unit=m³
